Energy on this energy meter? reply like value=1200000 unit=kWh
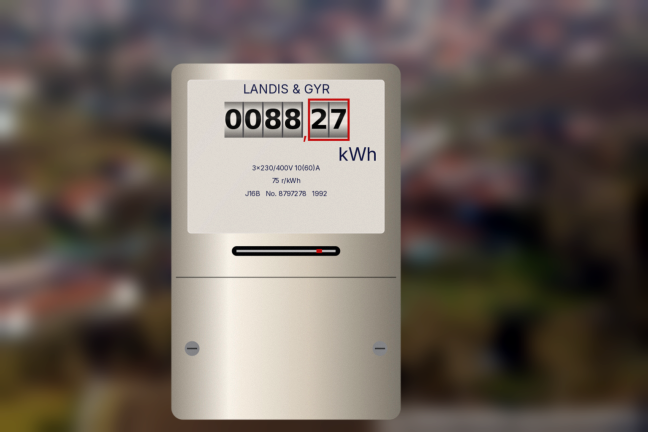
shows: value=88.27 unit=kWh
